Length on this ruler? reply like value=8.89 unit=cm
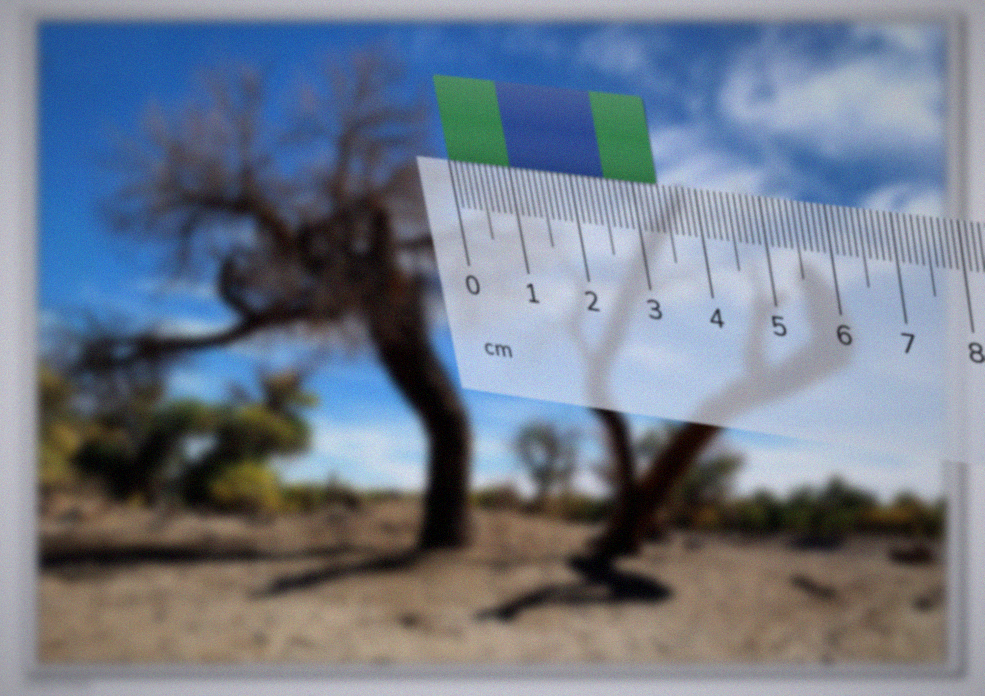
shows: value=3.4 unit=cm
